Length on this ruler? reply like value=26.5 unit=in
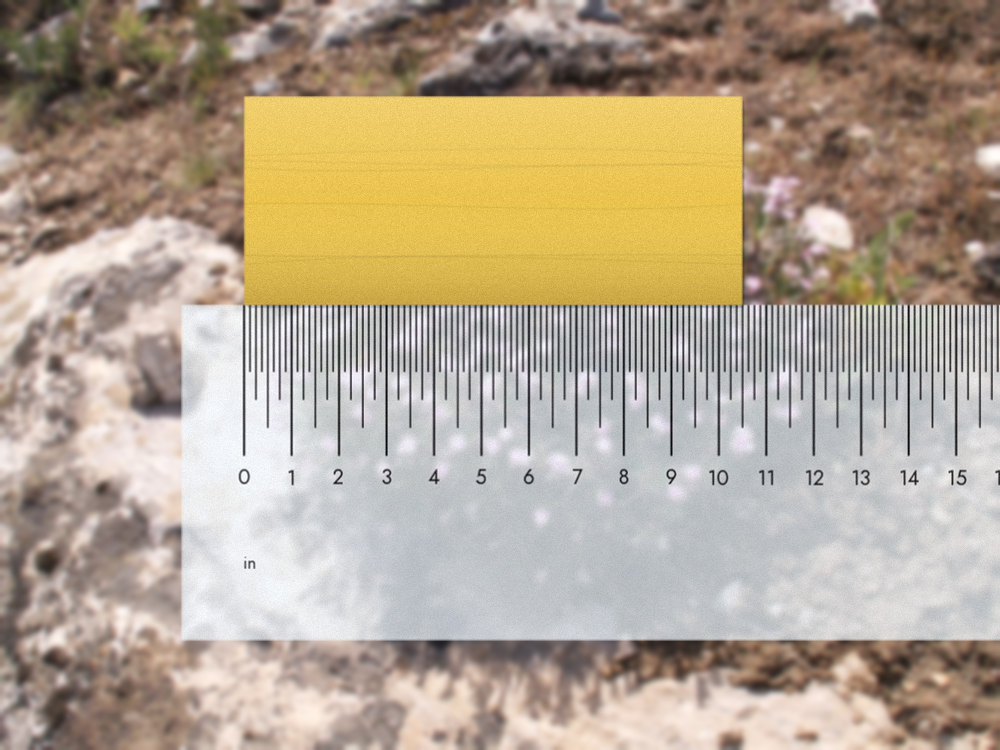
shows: value=10.5 unit=in
